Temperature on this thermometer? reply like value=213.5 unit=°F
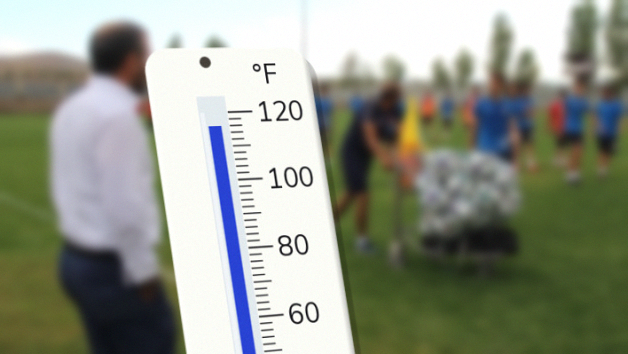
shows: value=116 unit=°F
